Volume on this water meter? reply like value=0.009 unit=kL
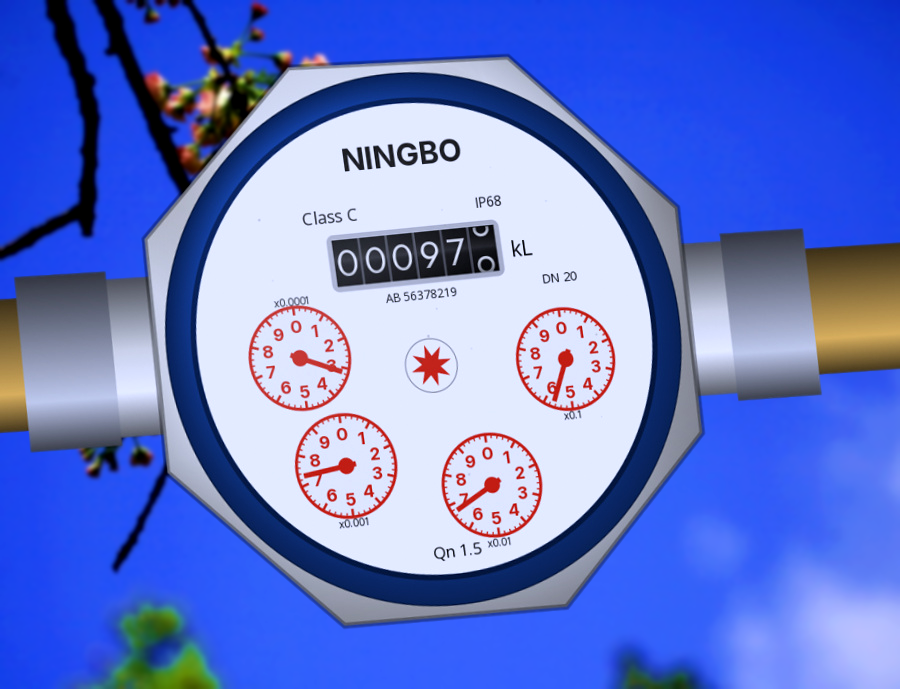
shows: value=978.5673 unit=kL
